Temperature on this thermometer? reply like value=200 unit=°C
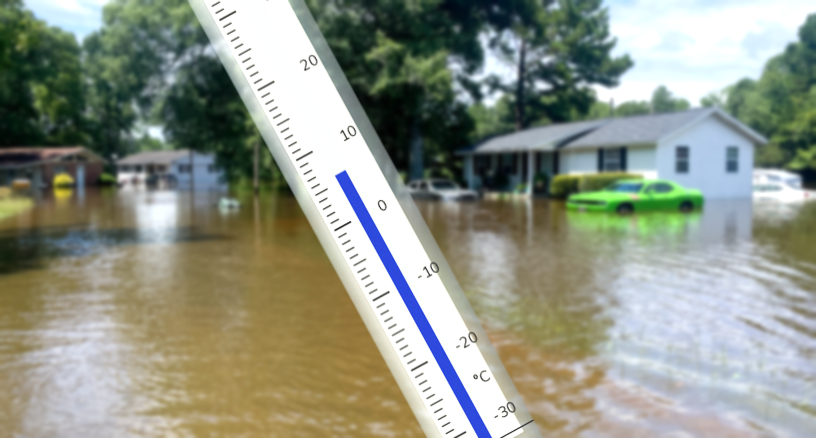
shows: value=6 unit=°C
